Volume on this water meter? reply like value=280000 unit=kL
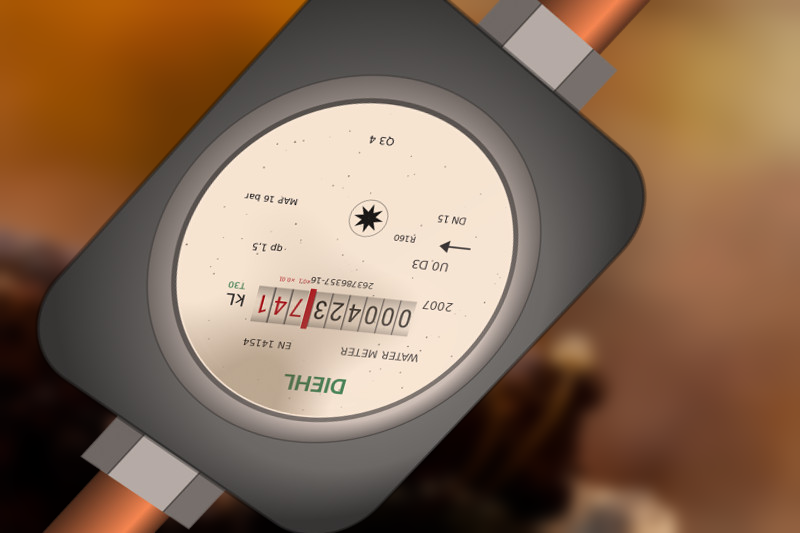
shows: value=423.741 unit=kL
